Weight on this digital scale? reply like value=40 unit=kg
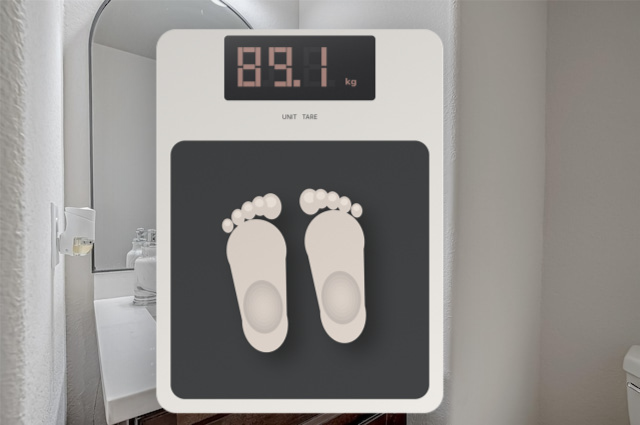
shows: value=89.1 unit=kg
